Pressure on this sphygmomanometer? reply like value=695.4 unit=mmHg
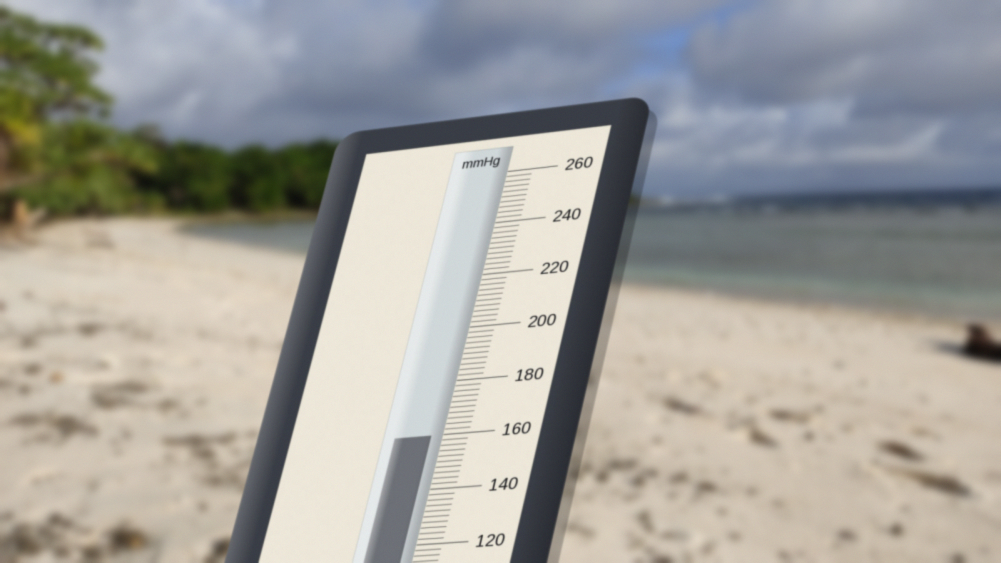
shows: value=160 unit=mmHg
